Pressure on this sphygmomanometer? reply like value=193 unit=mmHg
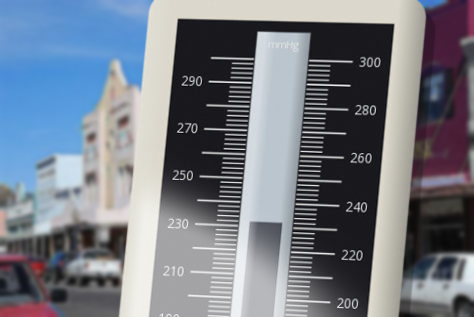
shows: value=232 unit=mmHg
